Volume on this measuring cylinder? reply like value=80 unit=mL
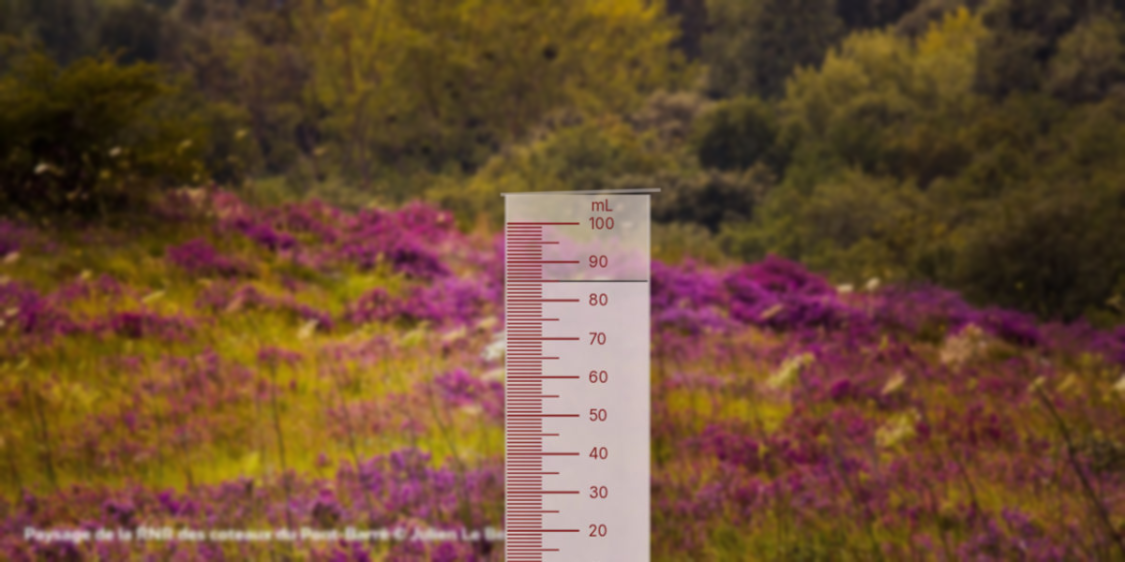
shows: value=85 unit=mL
